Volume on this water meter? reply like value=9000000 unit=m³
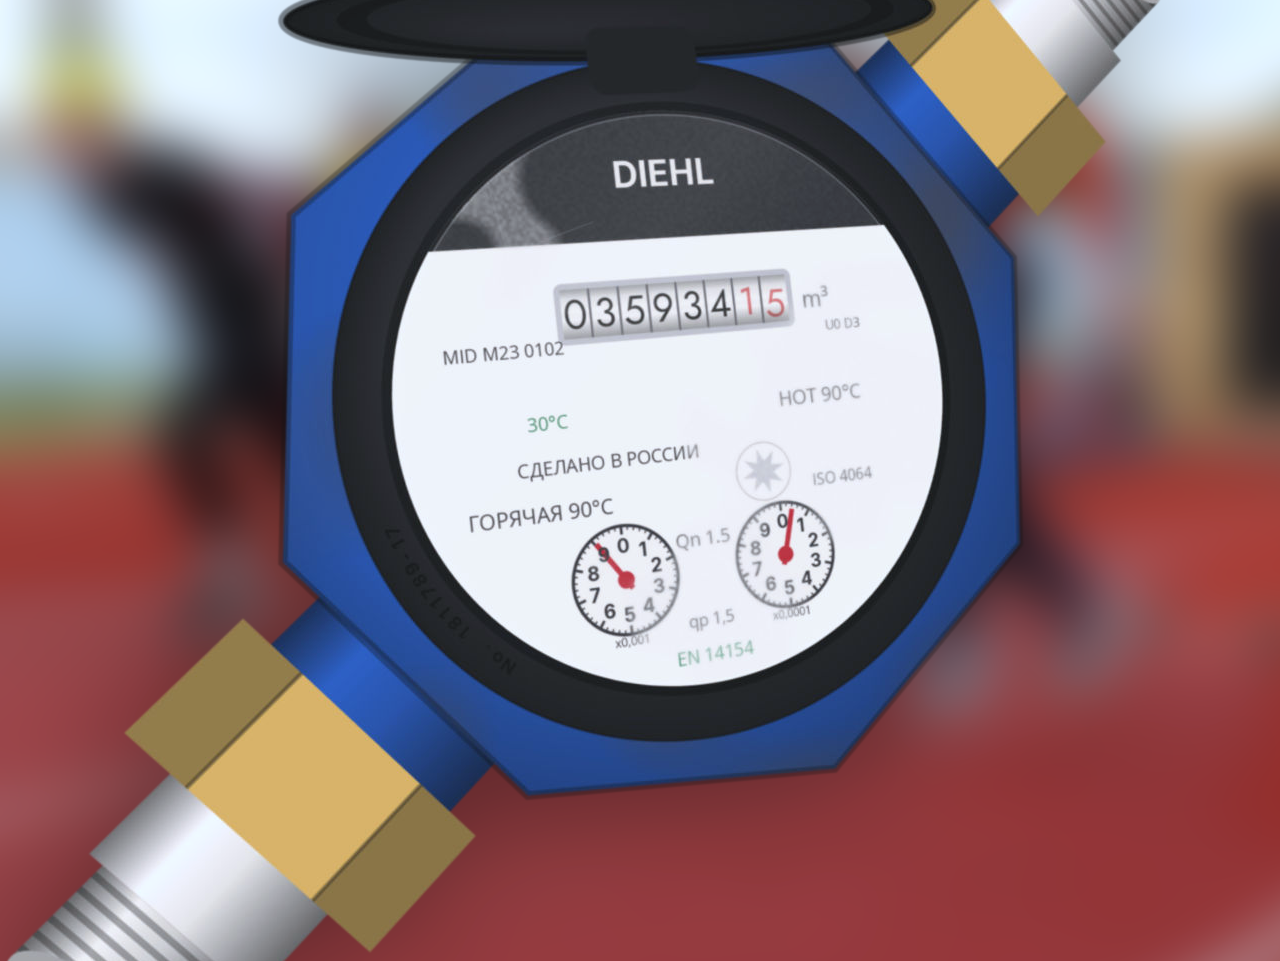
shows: value=35934.1490 unit=m³
